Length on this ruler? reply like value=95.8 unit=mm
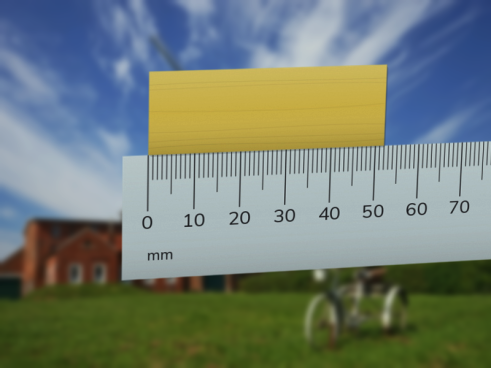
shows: value=52 unit=mm
